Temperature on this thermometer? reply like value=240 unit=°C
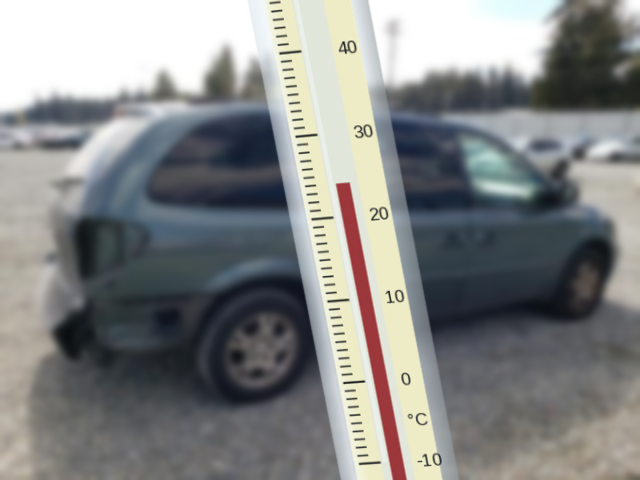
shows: value=24 unit=°C
